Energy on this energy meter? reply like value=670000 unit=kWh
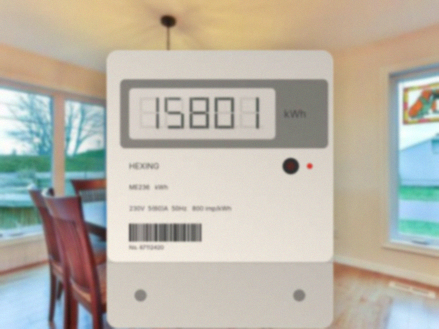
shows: value=15801 unit=kWh
